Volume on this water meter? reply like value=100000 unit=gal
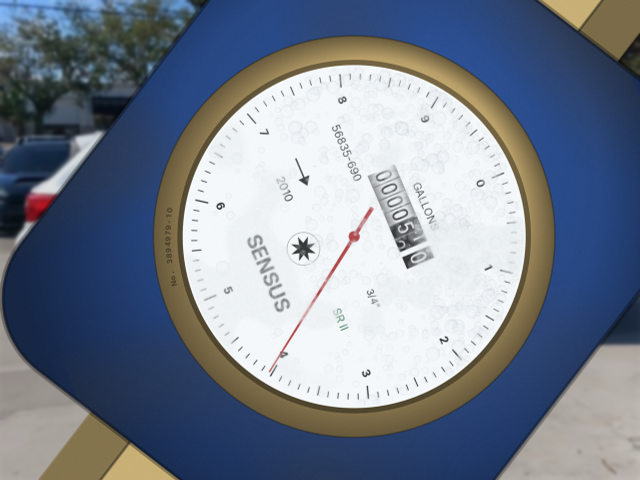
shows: value=514.0 unit=gal
